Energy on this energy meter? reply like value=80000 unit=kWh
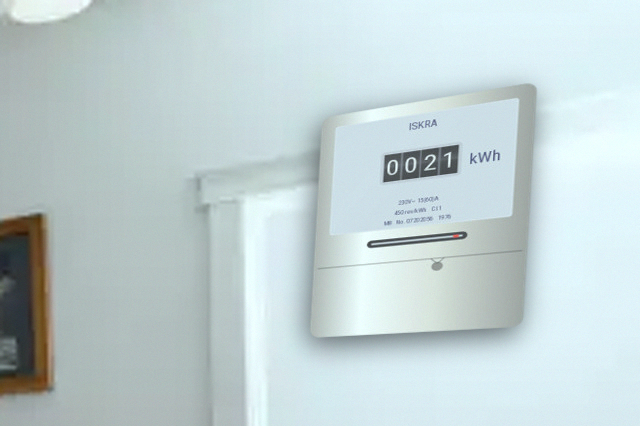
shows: value=21 unit=kWh
